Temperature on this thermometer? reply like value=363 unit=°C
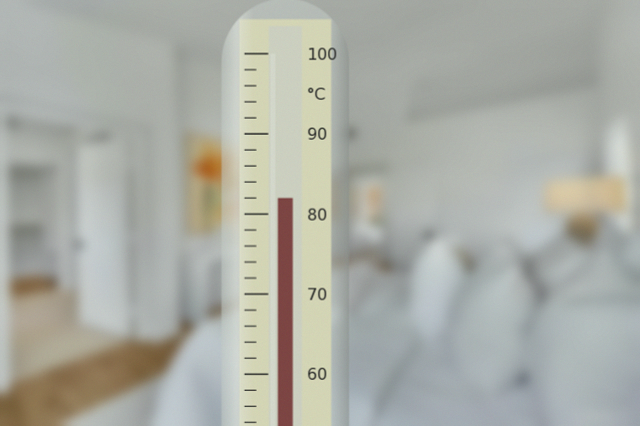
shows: value=82 unit=°C
